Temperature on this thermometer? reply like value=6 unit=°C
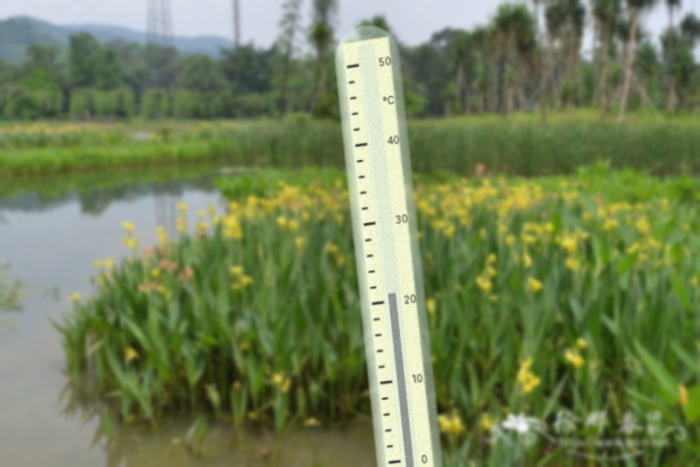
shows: value=21 unit=°C
